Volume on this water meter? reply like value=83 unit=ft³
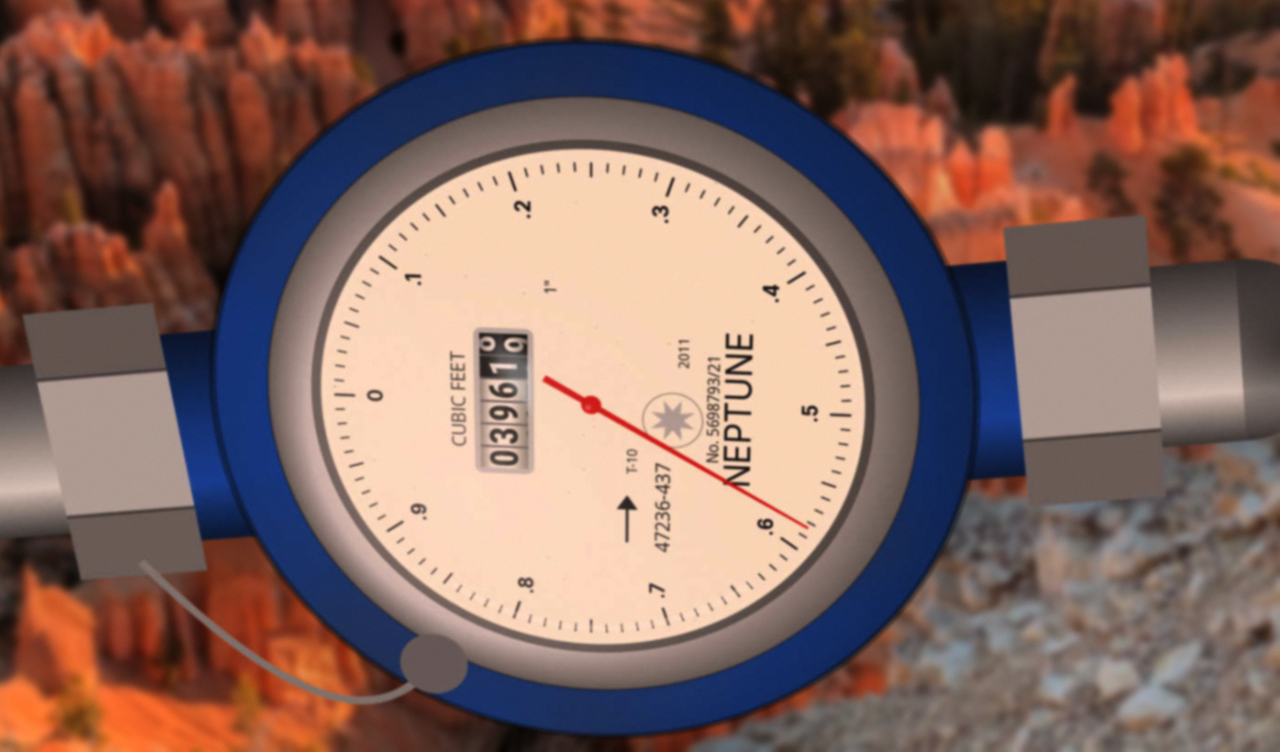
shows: value=39618.58 unit=ft³
